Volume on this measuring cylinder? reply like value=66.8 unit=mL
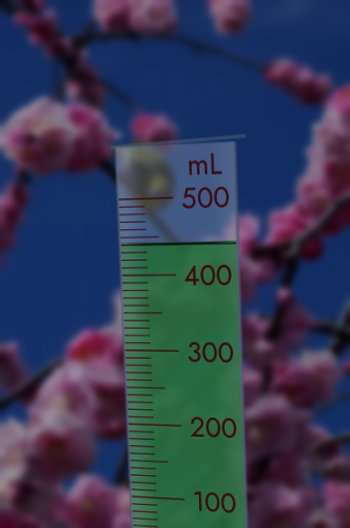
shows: value=440 unit=mL
